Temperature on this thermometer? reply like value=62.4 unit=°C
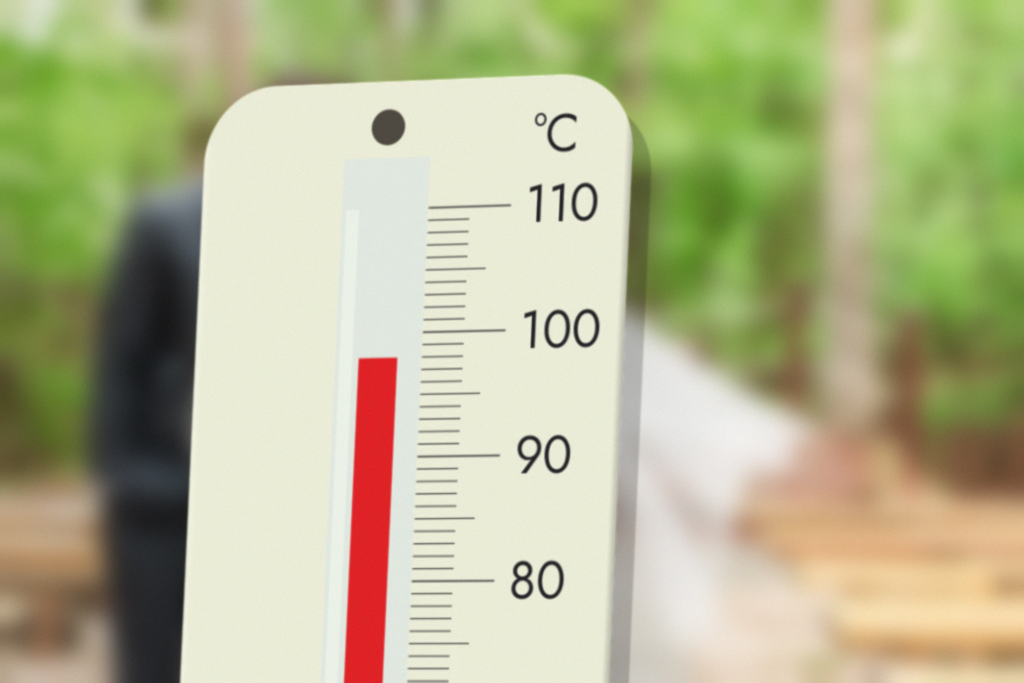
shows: value=98 unit=°C
